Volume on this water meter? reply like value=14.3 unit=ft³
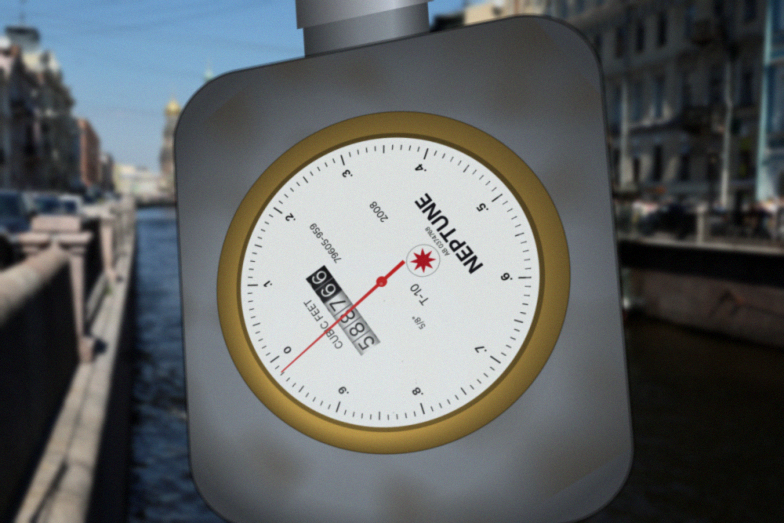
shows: value=588765.98 unit=ft³
